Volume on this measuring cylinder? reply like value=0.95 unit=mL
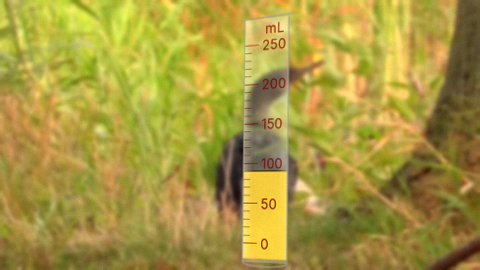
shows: value=90 unit=mL
